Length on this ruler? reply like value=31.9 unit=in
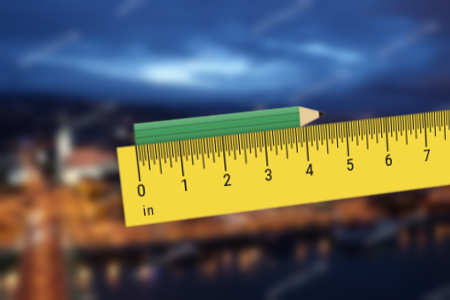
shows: value=4.5 unit=in
